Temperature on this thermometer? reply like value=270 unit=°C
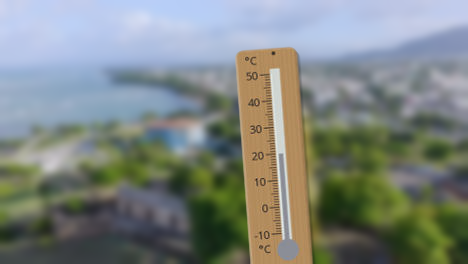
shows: value=20 unit=°C
